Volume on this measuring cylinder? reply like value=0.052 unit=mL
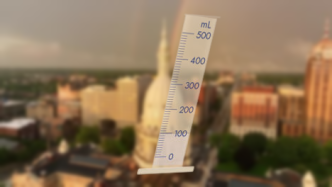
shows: value=100 unit=mL
